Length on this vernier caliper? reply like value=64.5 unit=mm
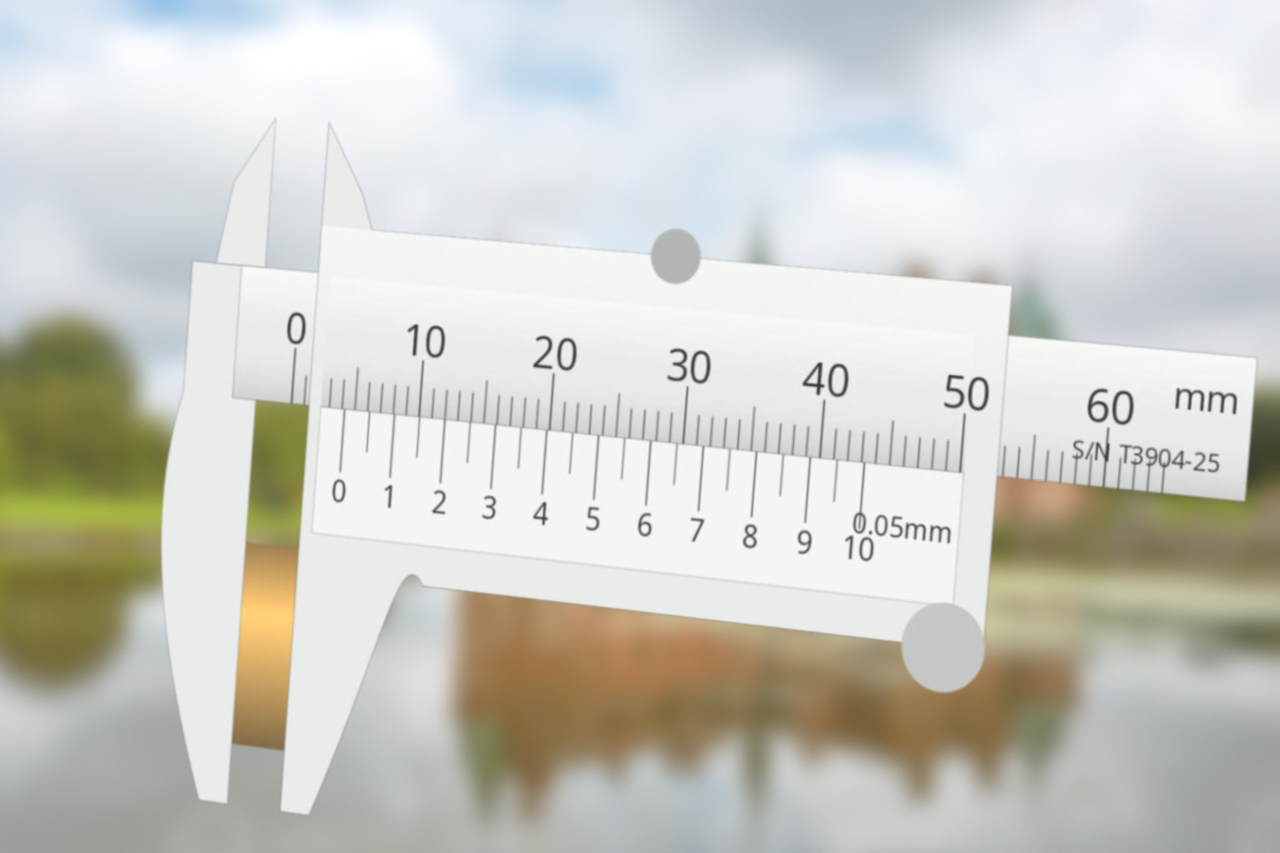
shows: value=4.2 unit=mm
